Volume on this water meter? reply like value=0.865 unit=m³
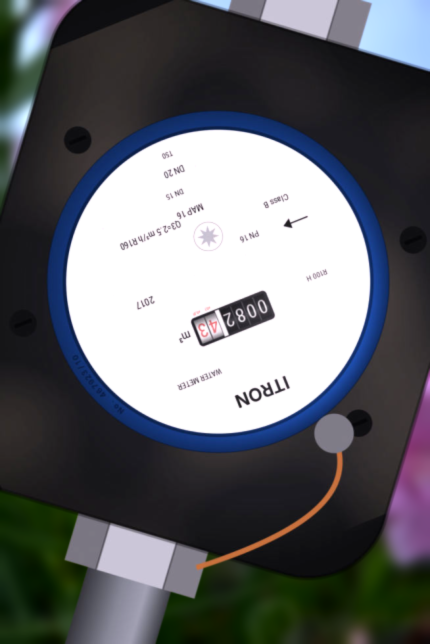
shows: value=82.43 unit=m³
